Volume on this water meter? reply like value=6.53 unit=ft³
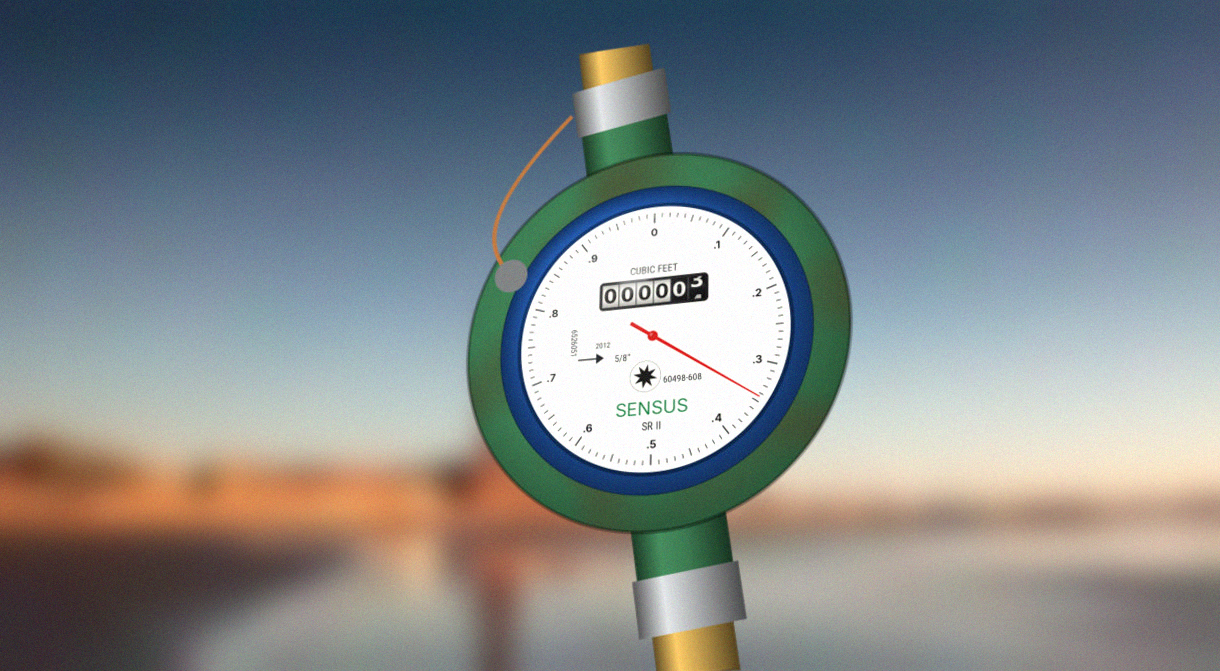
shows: value=3.34 unit=ft³
